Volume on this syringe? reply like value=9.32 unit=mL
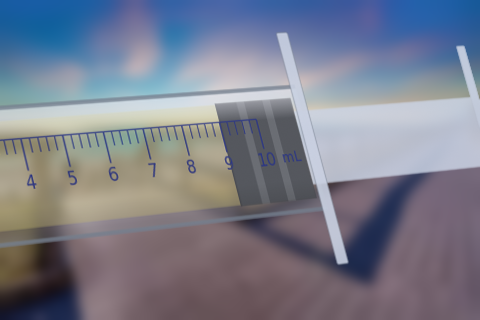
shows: value=9 unit=mL
